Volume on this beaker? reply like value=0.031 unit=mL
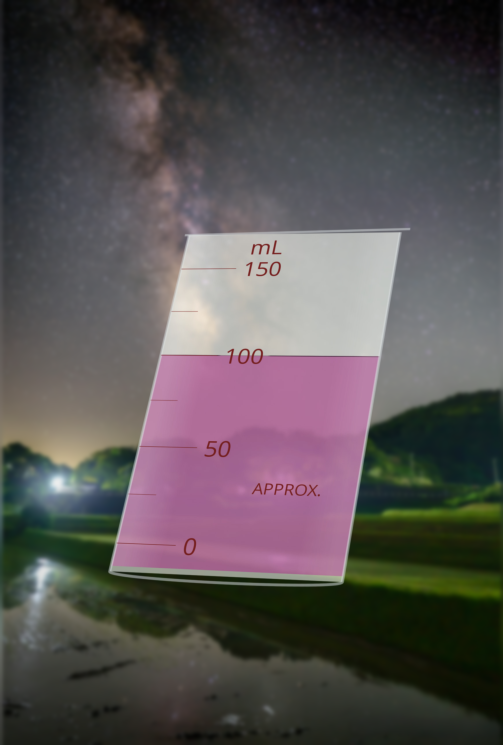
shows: value=100 unit=mL
